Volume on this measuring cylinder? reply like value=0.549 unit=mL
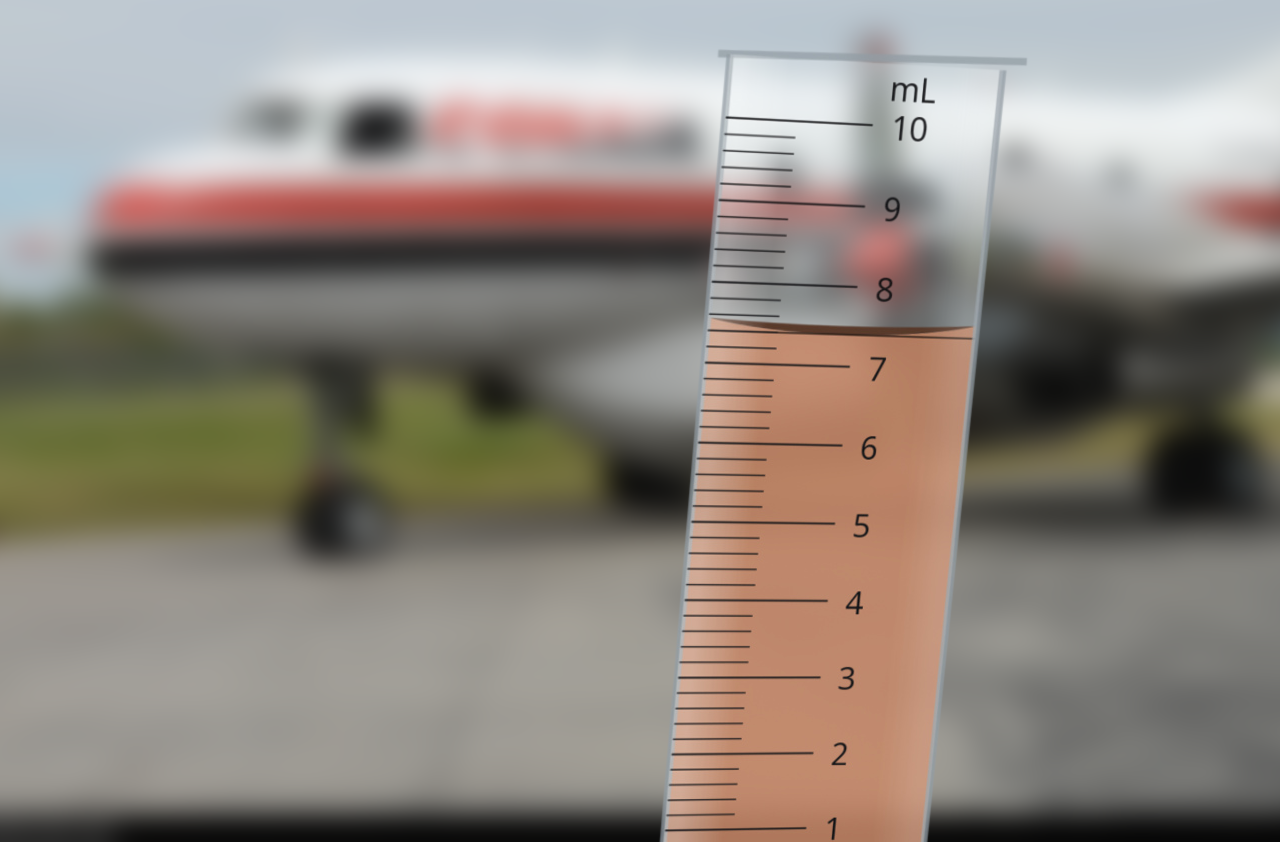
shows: value=7.4 unit=mL
